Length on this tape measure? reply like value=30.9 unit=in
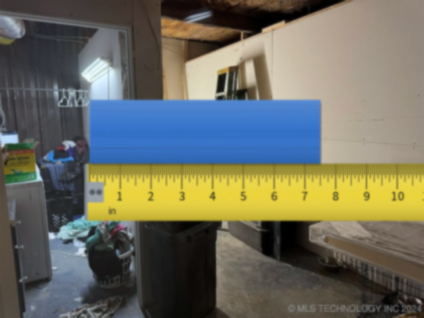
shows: value=7.5 unit=in
